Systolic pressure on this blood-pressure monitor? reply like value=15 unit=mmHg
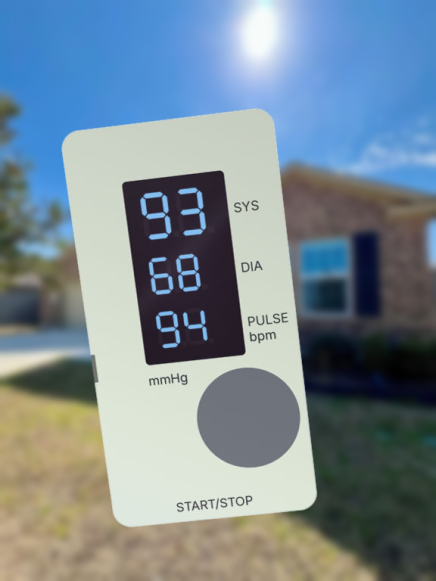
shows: value=93 unit=mmHg
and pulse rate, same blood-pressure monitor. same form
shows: value=94 unit=bpm
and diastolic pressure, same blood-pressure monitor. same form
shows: value=68 unit=mmHg
